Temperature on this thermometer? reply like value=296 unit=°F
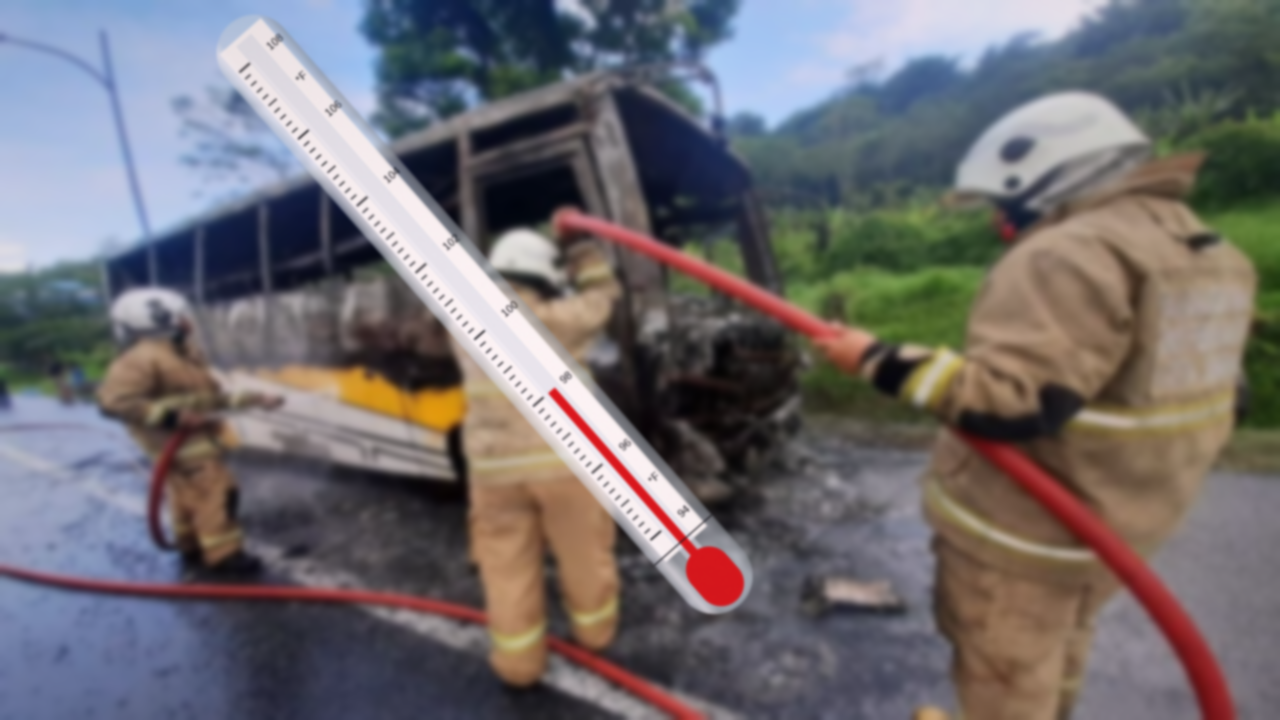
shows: value=98 unit=°F
